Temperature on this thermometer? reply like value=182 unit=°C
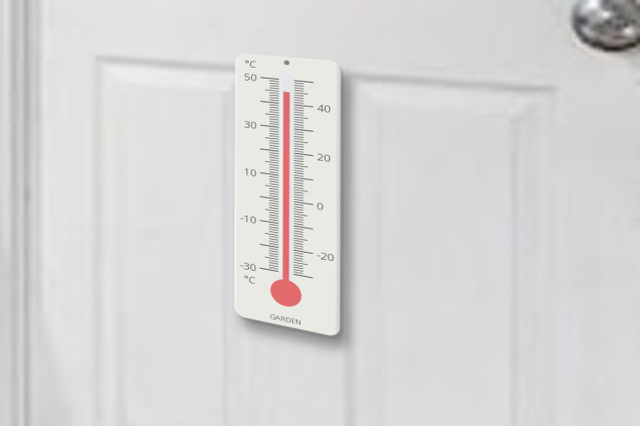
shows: value=45 unit=°C
